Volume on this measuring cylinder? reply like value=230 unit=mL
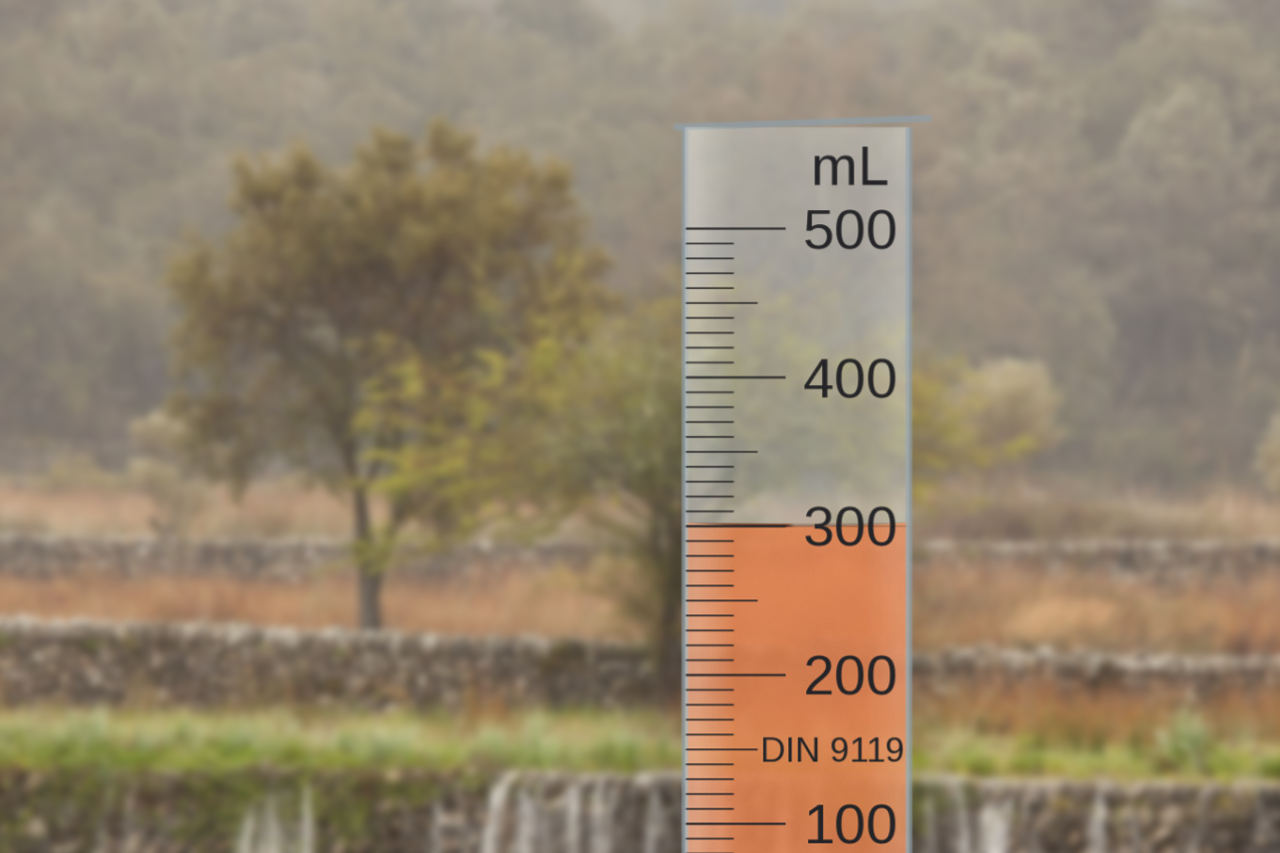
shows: value=300 unit=mL
